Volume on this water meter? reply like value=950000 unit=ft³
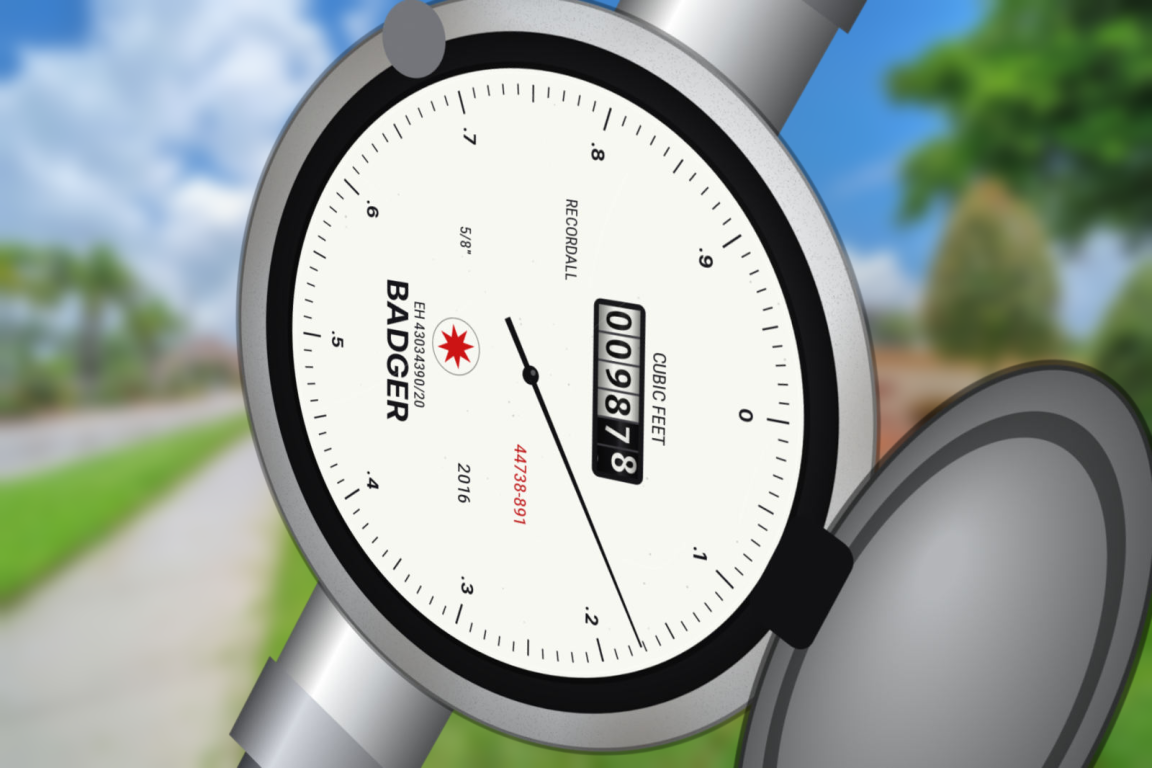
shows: value=9878.17 unit=ft³
